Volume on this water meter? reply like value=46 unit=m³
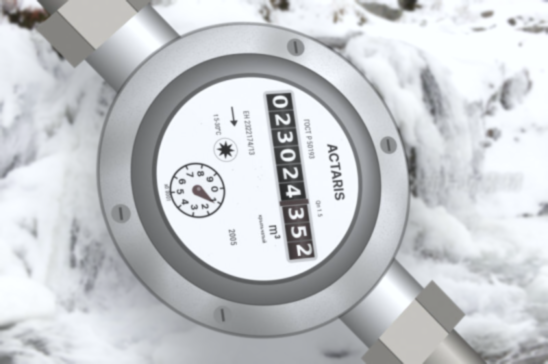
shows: value=23024.3521 unit=m³
